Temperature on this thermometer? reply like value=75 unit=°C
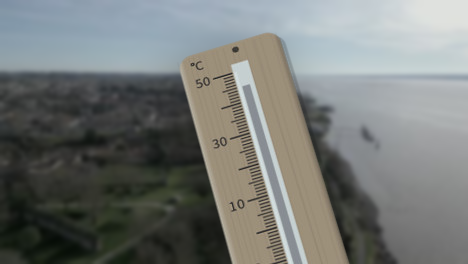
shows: value=45 unit=°C
